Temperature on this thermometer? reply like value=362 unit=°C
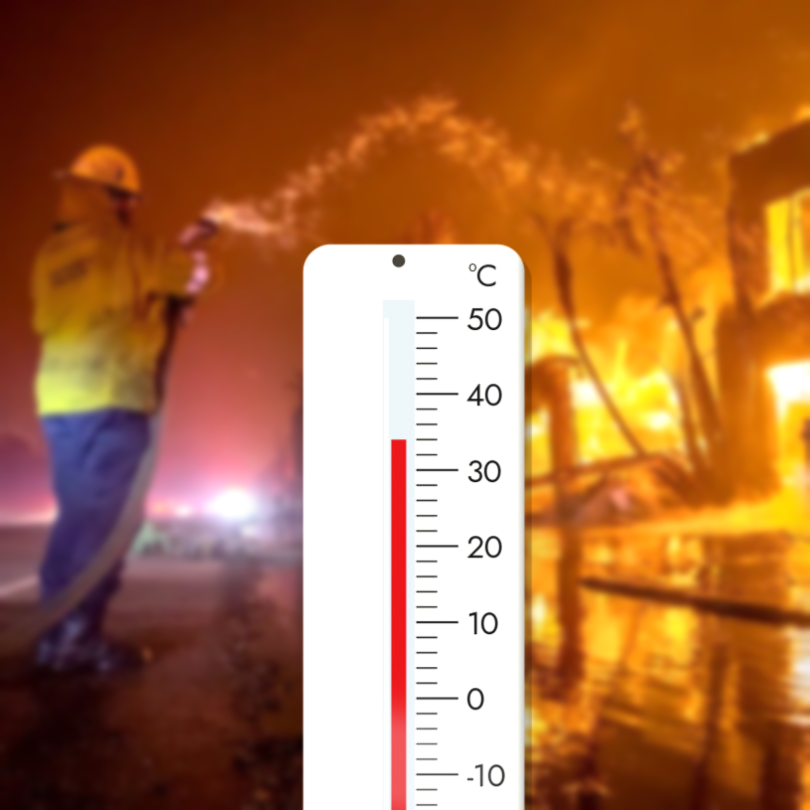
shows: value=34 unit=°C
